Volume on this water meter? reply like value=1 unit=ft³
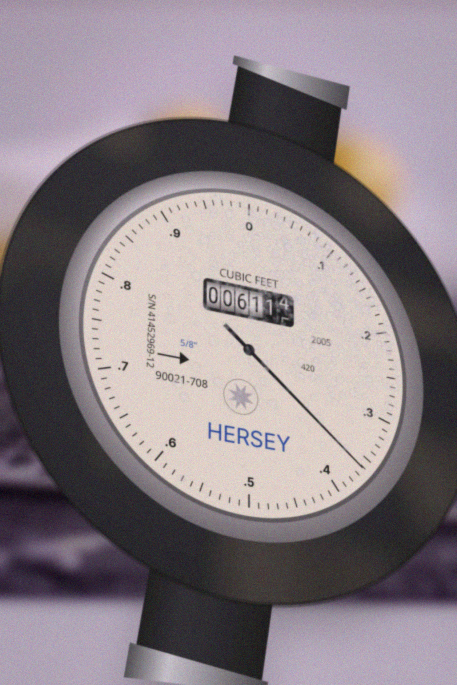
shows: value=6114.36 unit=ft³
